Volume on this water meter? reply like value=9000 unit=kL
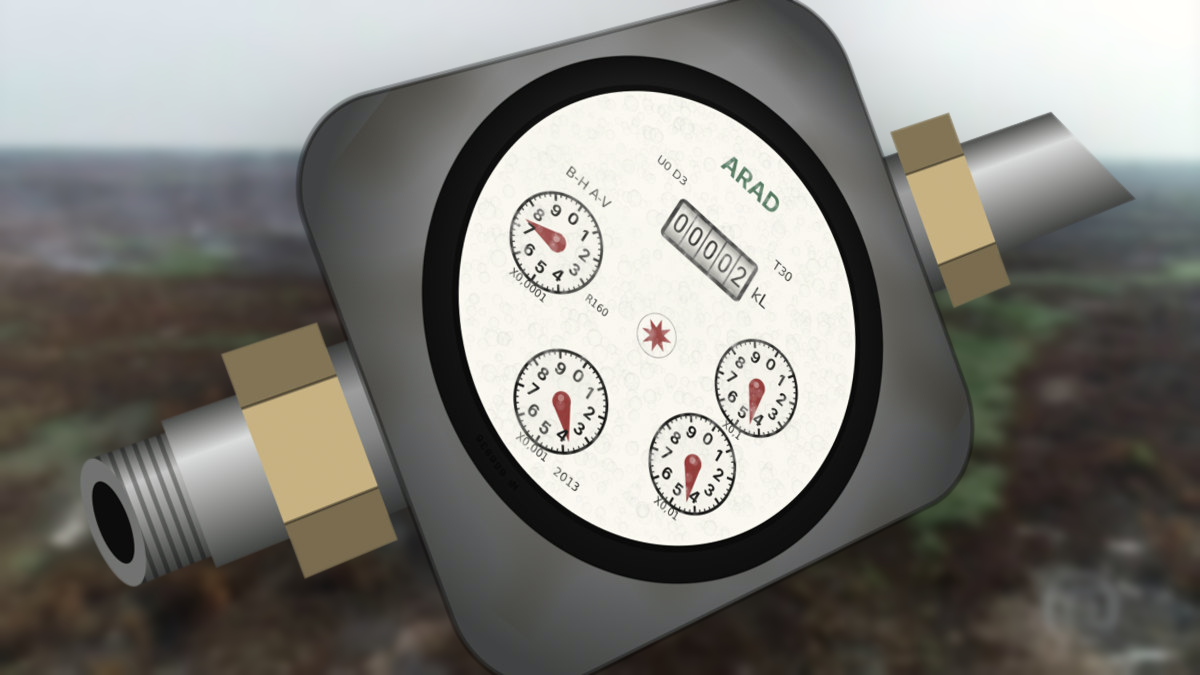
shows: value=2.4437 unit=kL
